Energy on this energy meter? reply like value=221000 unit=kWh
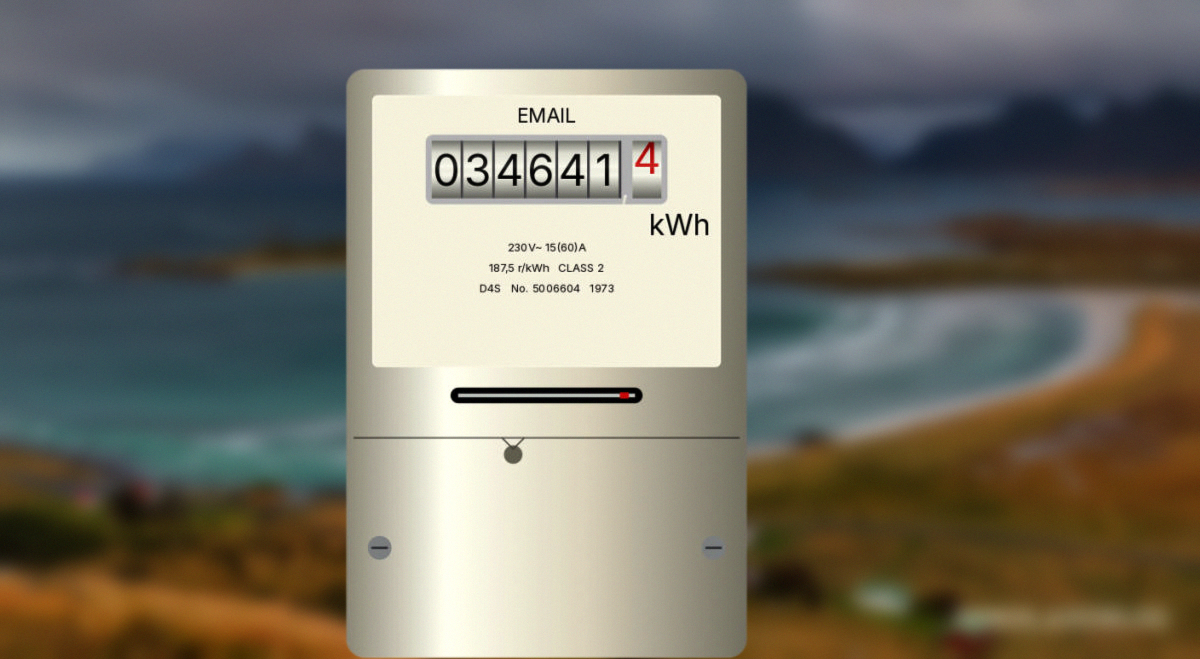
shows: value=34641.4 unit=kWh
